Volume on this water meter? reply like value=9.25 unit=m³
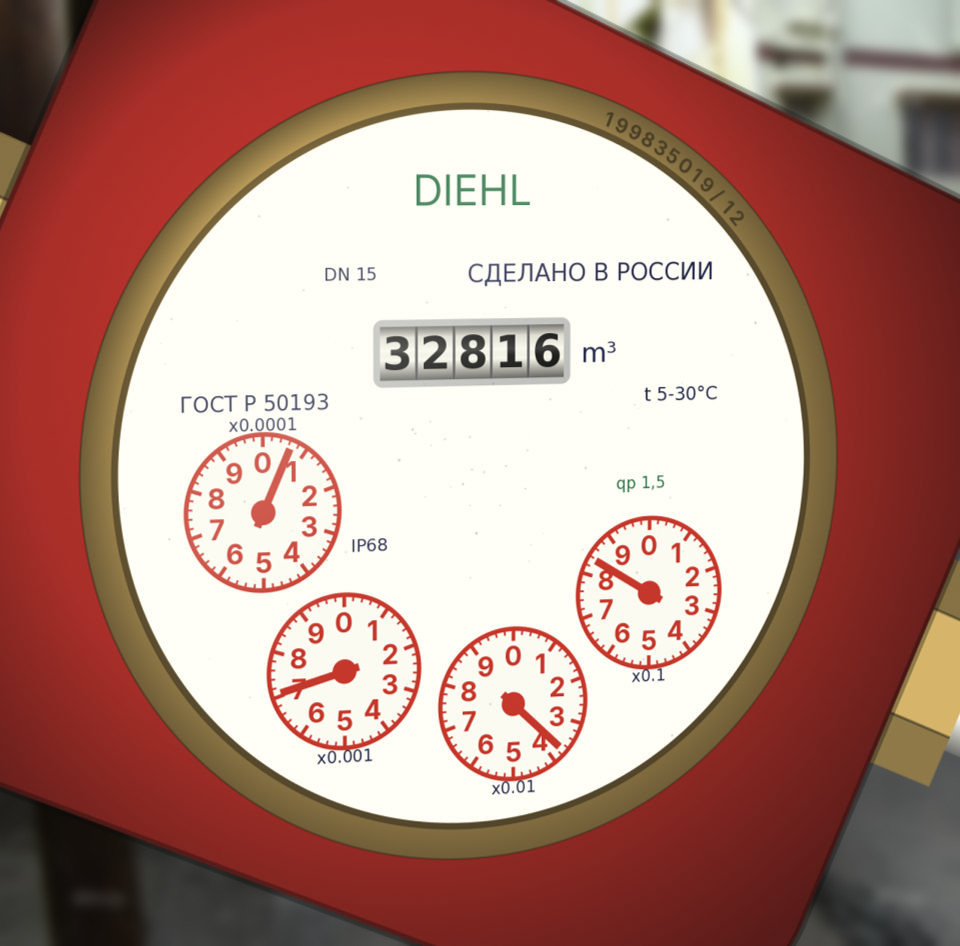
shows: value=32816.8370 unit=m³
